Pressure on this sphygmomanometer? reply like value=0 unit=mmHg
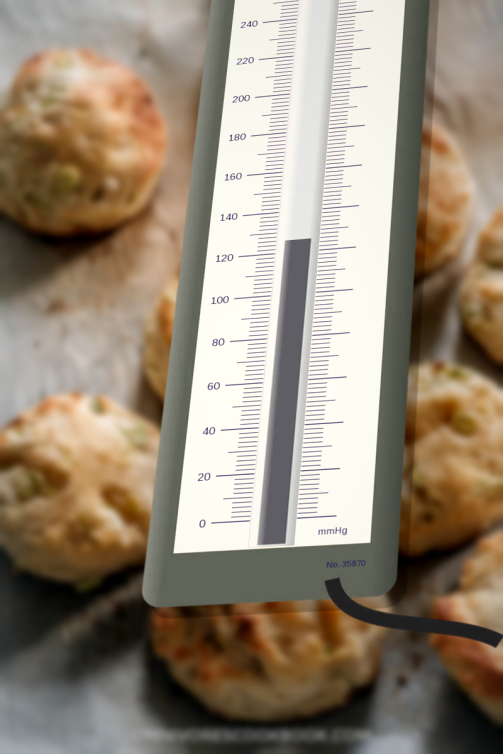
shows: value=126 unit=mmHg
